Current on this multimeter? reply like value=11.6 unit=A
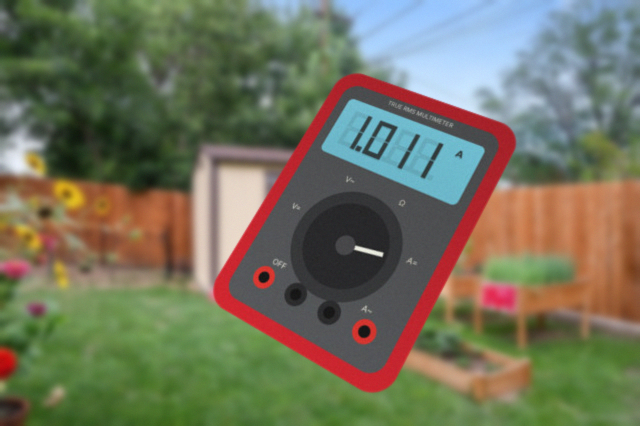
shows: value=1.011 unit=A
